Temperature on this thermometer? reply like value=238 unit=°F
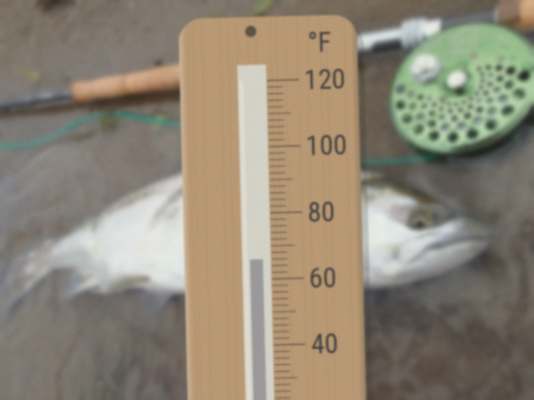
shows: value=66 unit=°F
